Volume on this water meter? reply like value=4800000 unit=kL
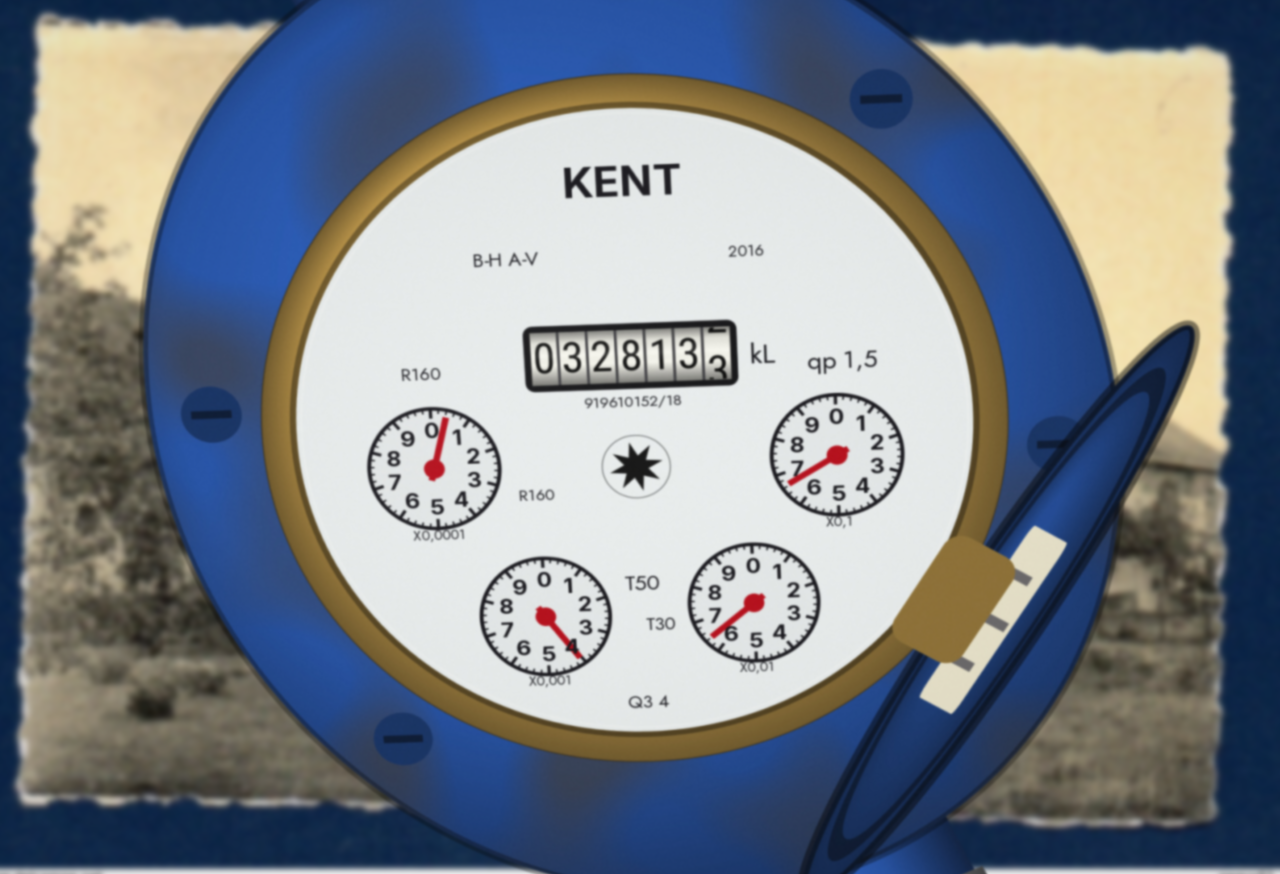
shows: value=328132.6640 unit=kL
